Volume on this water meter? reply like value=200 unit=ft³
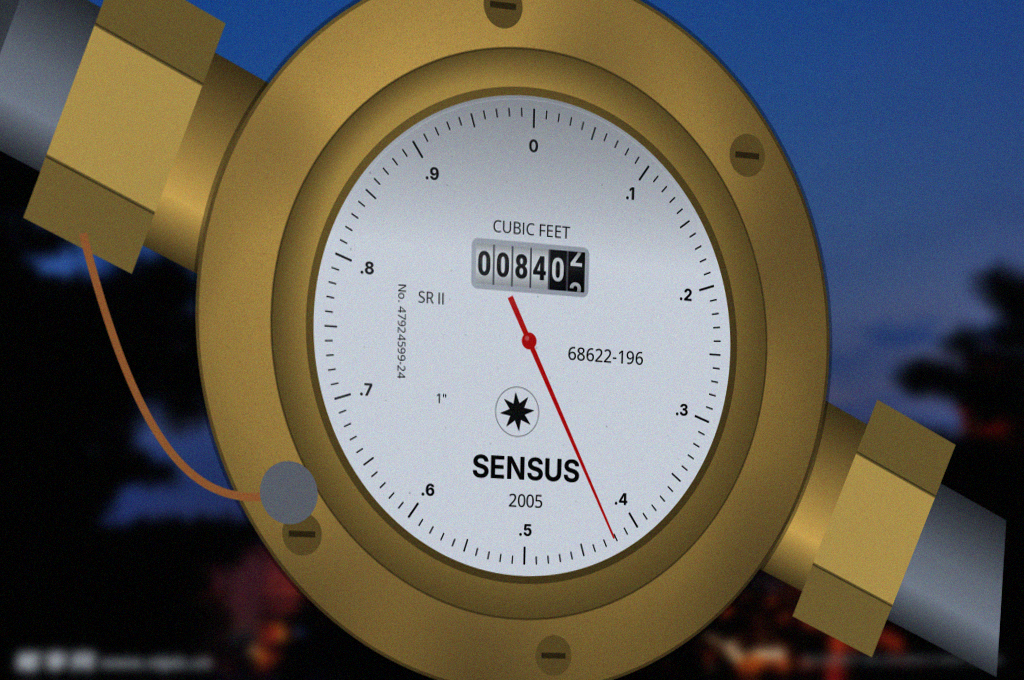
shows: value=8402.42 unit=ft³
